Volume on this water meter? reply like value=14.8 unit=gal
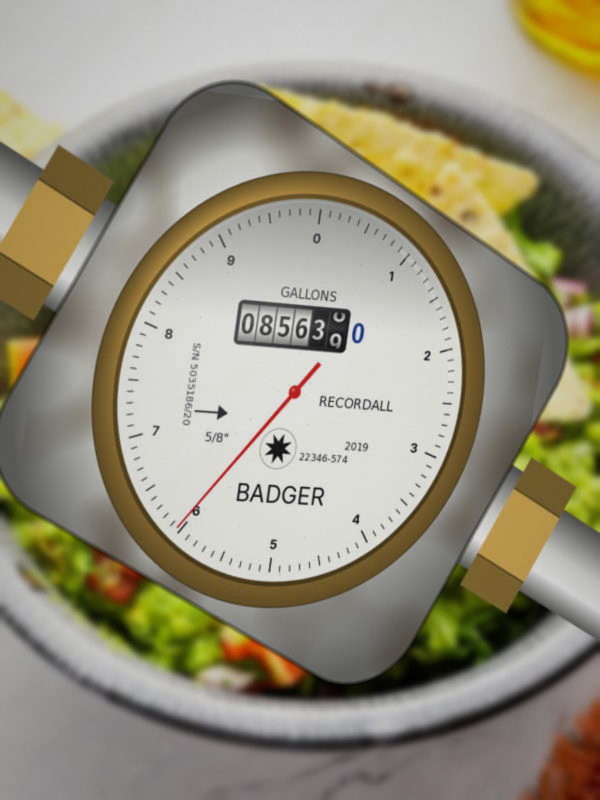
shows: value=856386.0 unit=gal
